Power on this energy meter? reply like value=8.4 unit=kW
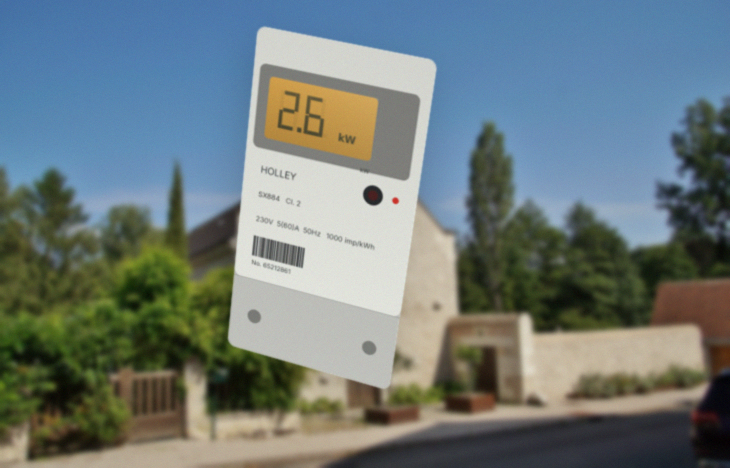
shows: value=2.6 unit=kW
